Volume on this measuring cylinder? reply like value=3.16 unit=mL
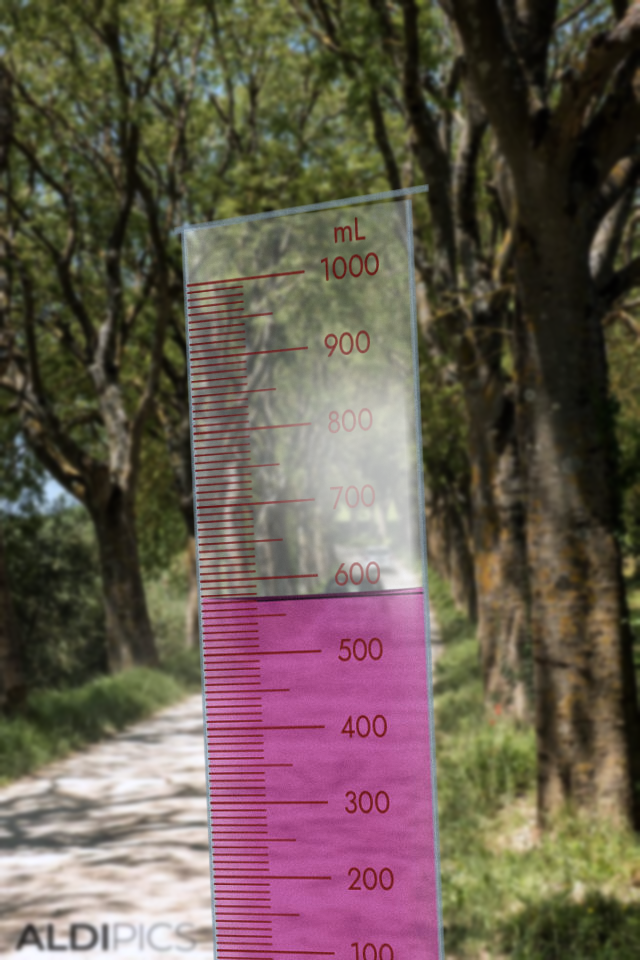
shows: value=570 unit=mL
